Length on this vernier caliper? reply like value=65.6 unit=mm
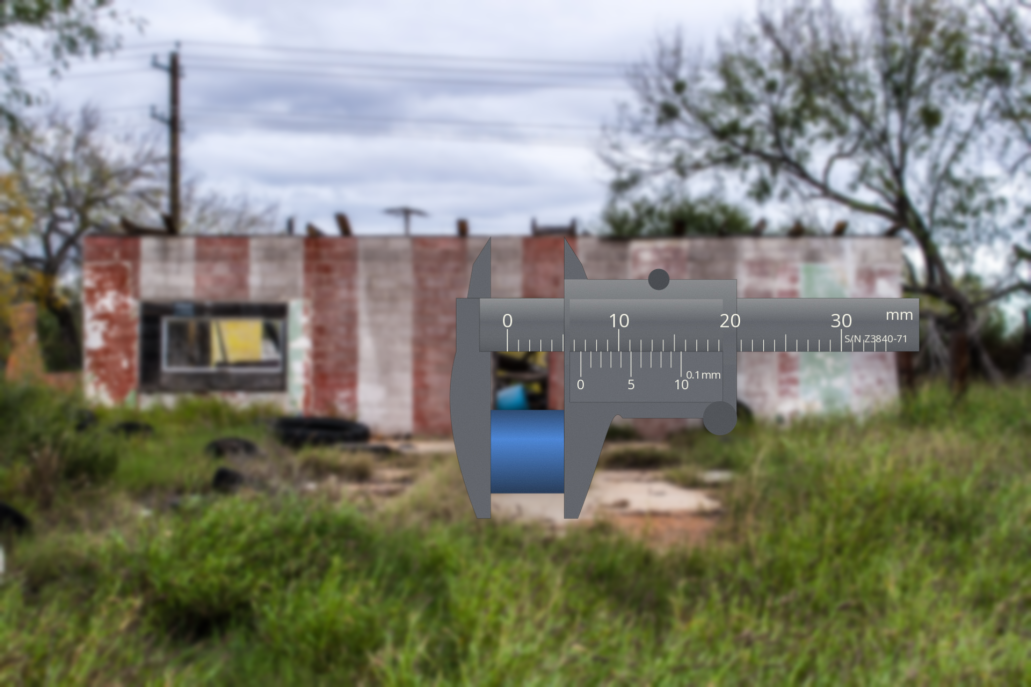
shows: value=6.6 unit=mm
